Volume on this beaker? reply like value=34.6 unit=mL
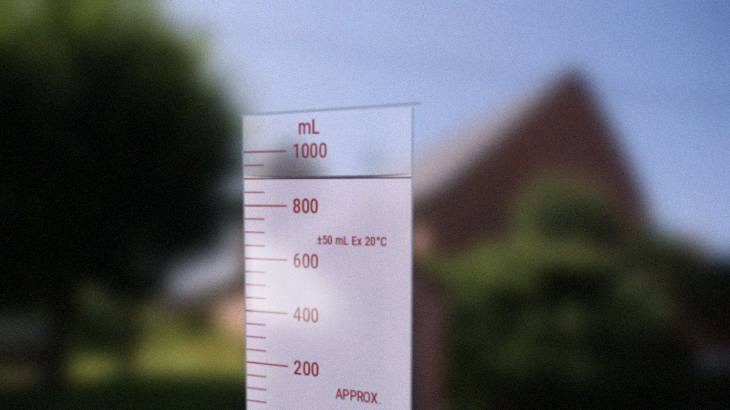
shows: value=900 unit=mL
